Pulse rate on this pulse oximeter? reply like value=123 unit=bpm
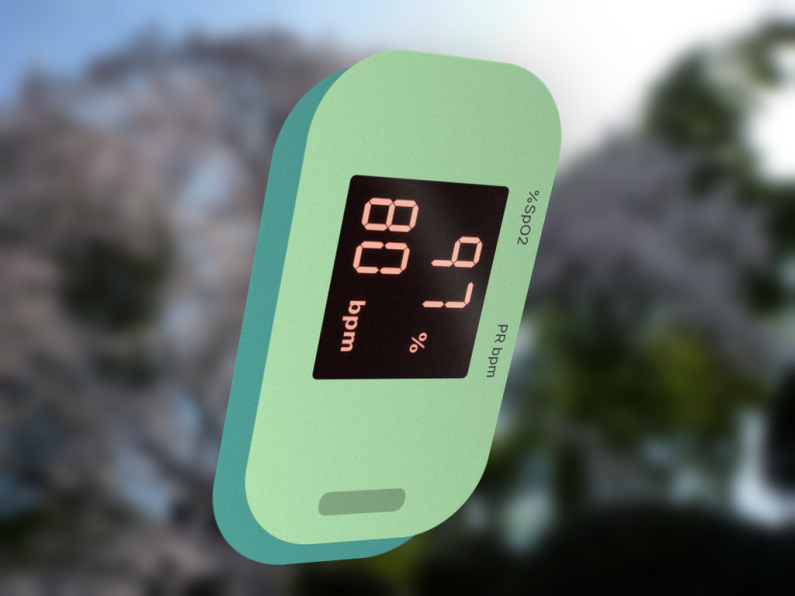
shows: value=80 unit=bpm
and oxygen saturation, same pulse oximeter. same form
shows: value=97 unit=%
